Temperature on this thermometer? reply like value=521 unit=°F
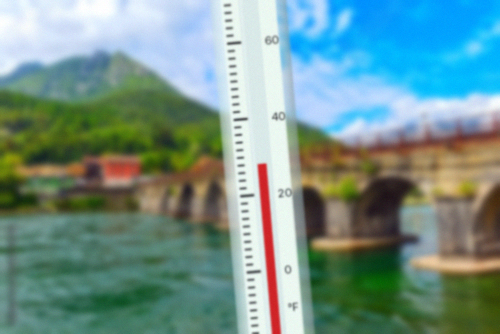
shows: value=28 unit=°F
